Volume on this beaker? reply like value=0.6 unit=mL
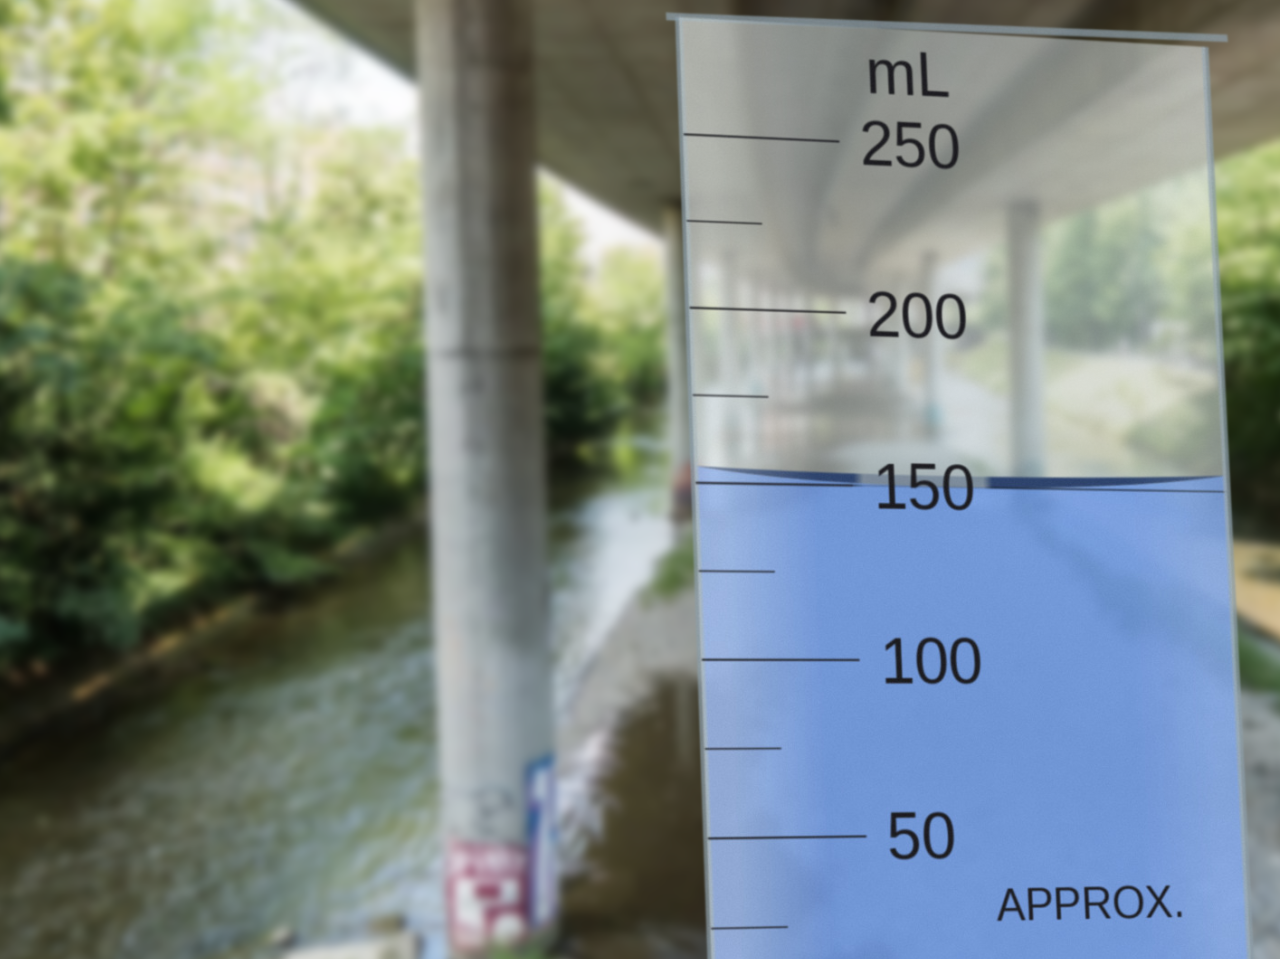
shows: value=150 unit=mL
